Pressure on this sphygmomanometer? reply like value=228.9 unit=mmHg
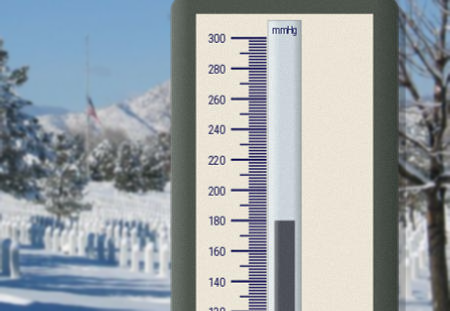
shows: value=180 unit=mmHg
